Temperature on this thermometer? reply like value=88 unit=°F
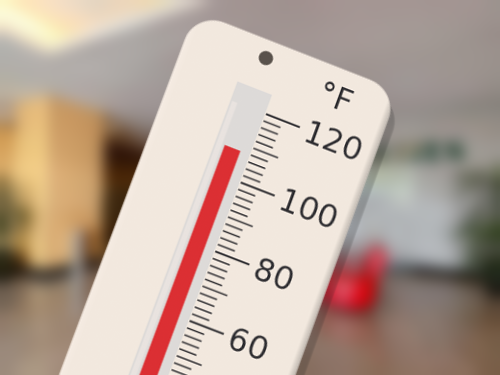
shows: value=108 unit=°F
